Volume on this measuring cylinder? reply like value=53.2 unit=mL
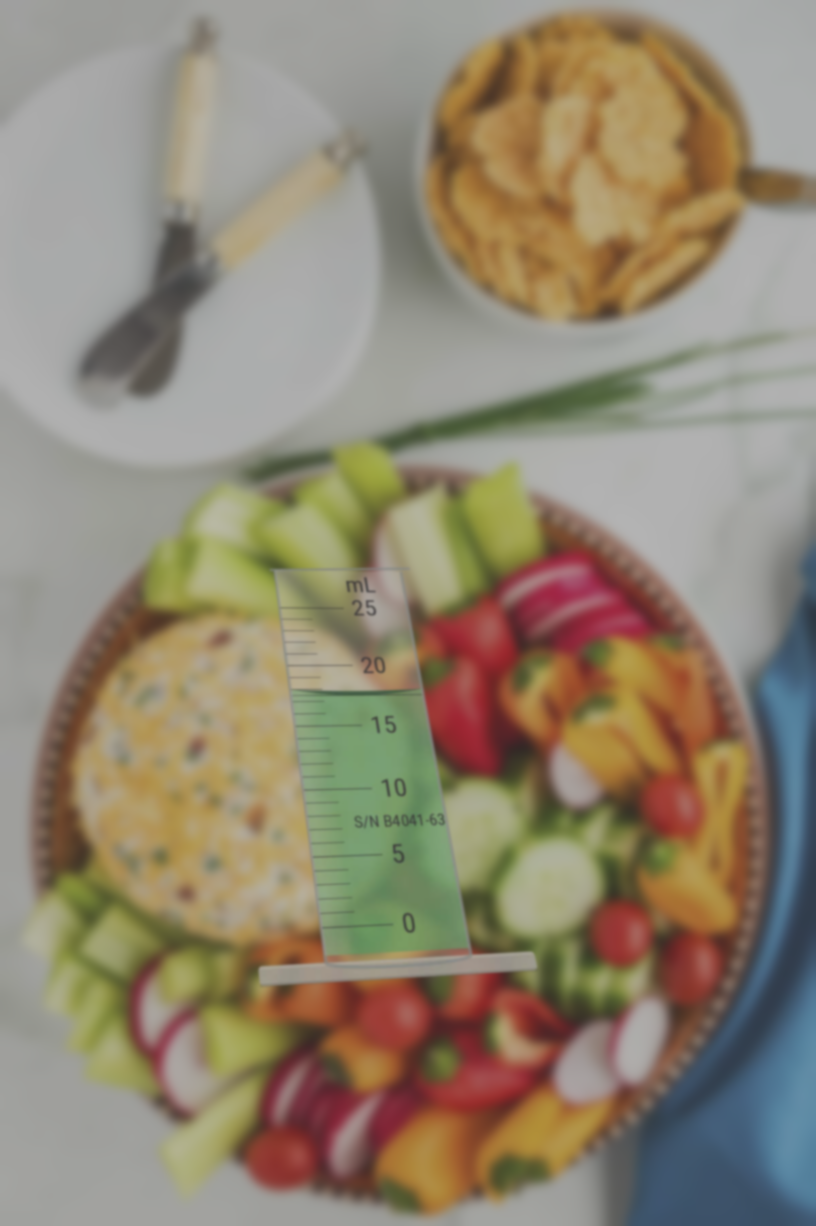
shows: value=17.5 unit=mL
